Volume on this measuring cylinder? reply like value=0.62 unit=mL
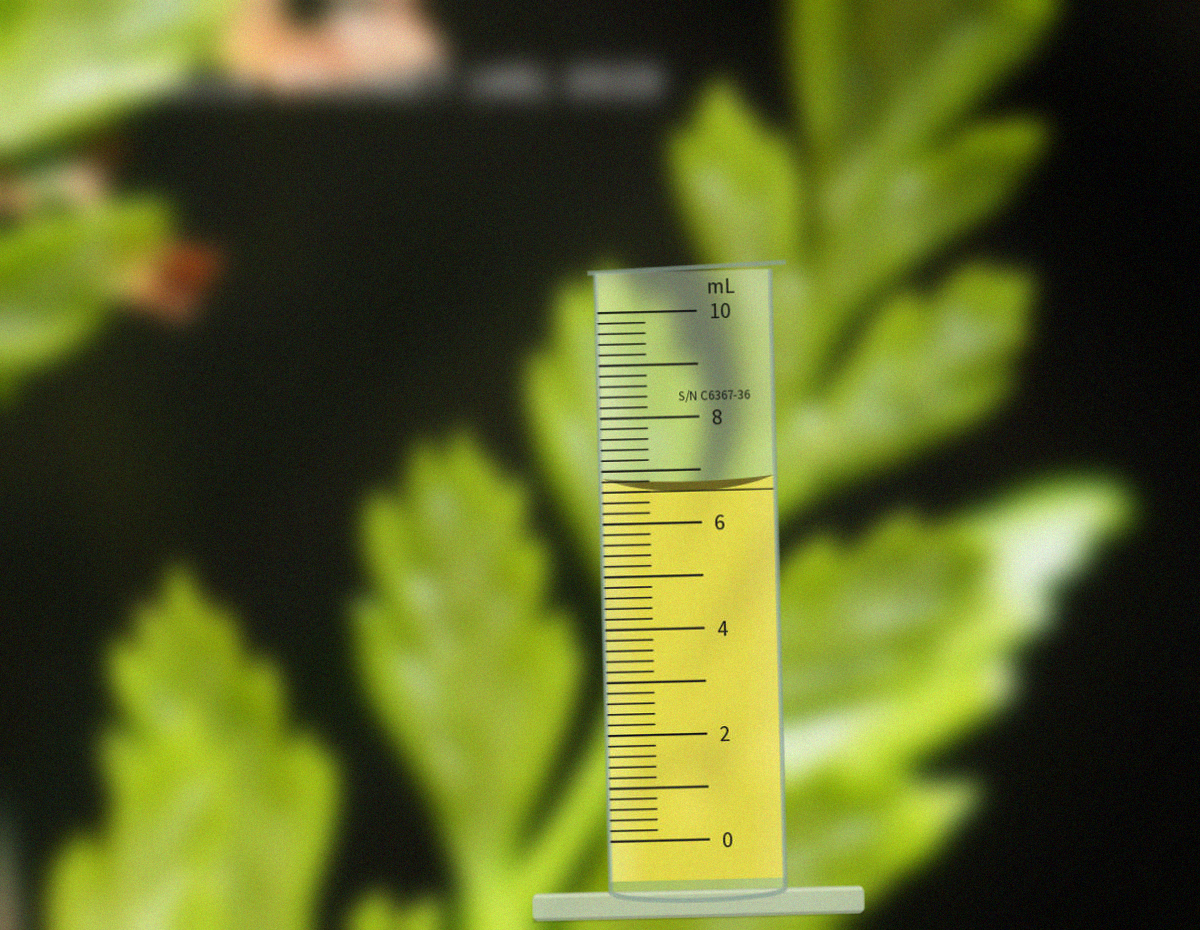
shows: value=6.6 unit=mL
